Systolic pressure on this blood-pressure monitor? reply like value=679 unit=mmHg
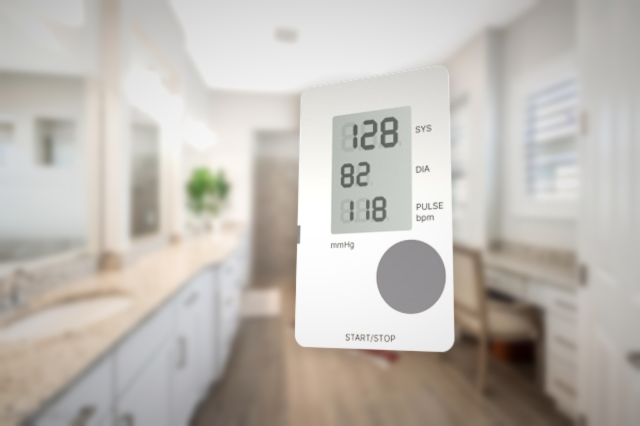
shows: value=128 unit=mmHg
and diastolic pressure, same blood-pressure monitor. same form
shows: value=82 unit=mmHg
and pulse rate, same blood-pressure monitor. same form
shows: value=118 unit=bpm
